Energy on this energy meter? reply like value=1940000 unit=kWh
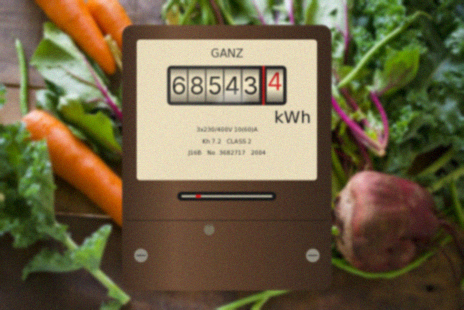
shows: value=68543.4 unit=kWh
